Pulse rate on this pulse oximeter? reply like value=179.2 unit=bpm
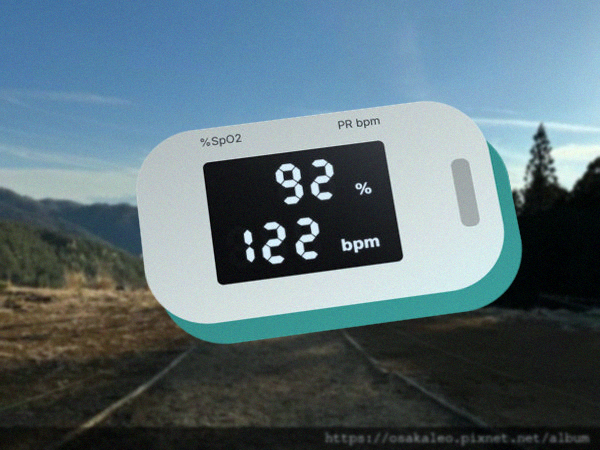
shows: value=122 unit=bpm
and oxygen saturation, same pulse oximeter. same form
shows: value=92 unit=%
